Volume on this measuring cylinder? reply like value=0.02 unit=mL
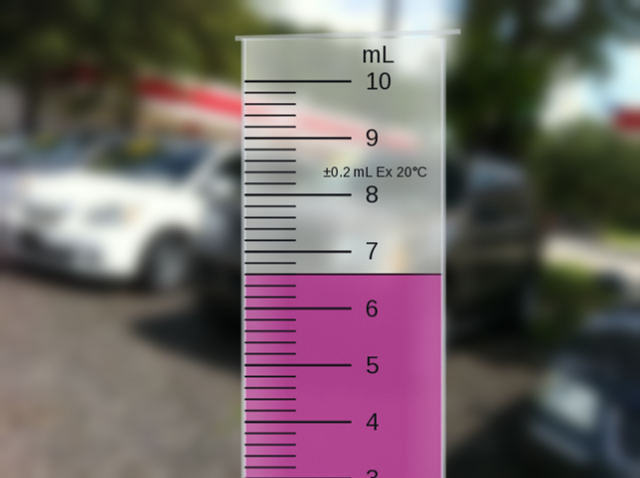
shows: value=6.6 unit=mL
